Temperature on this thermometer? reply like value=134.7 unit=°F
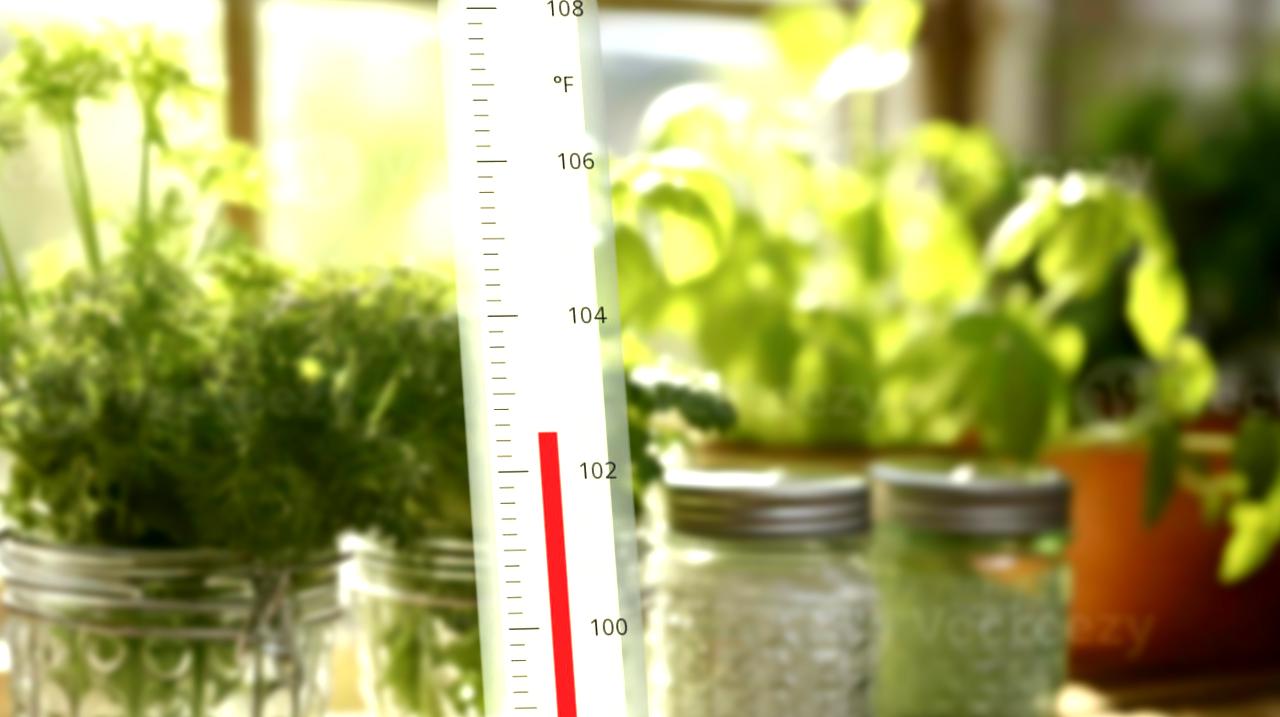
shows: value=102.5 unit=°F
